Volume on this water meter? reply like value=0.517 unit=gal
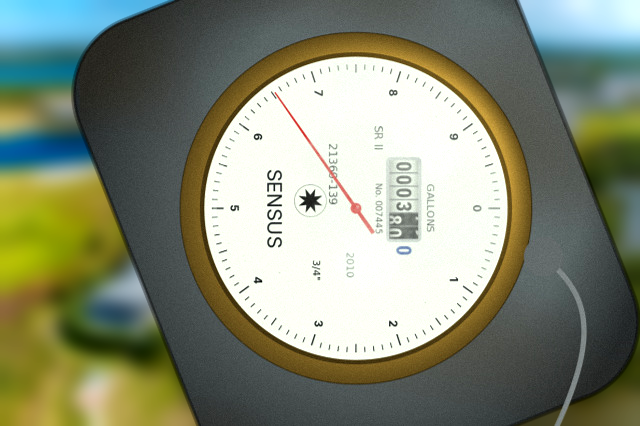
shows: value=3796.5 unit=gal
